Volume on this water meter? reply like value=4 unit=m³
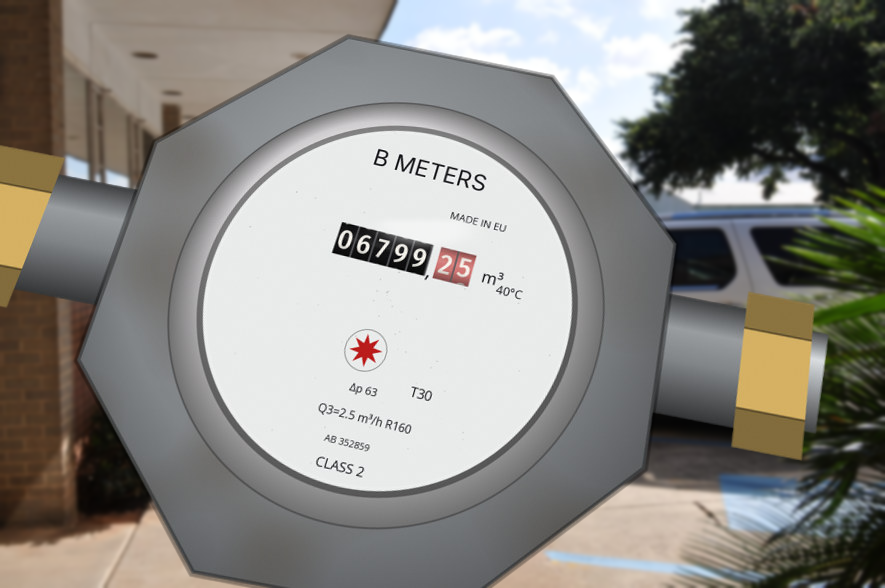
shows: value=6799.25 unit=m³
